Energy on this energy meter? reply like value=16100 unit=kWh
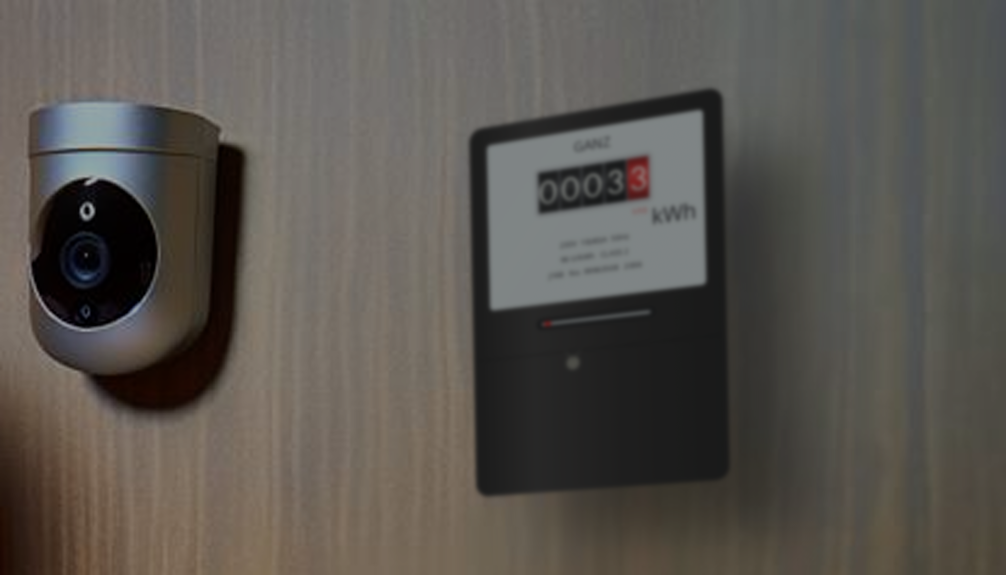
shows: value=3.3 unit=kWh
